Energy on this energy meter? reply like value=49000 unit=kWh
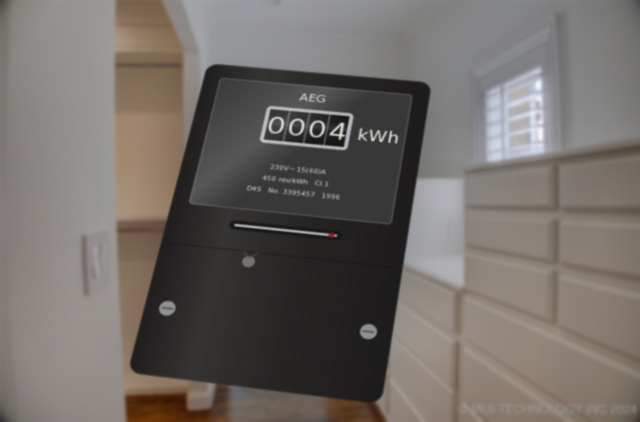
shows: value=4 unit=kWh
